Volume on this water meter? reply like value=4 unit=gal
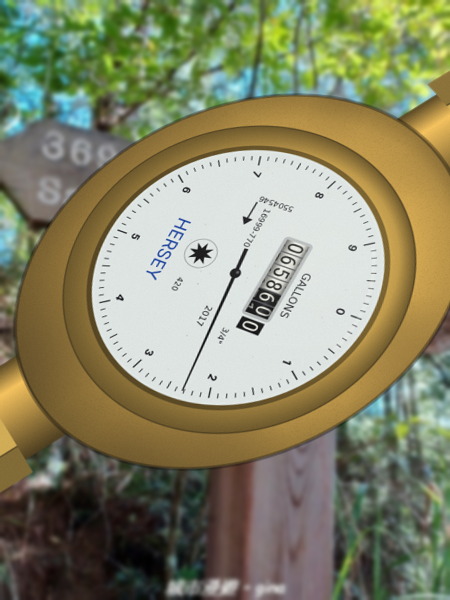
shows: value=658602.3 unit=gal
